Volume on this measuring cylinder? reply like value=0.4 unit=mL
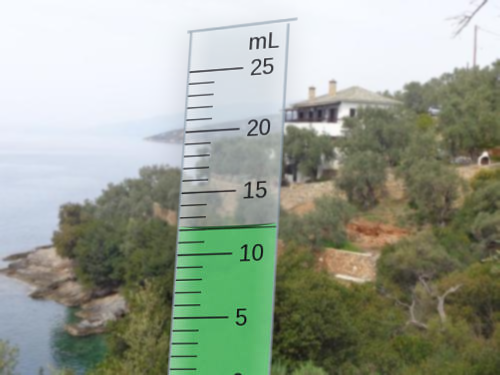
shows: value=12 unit=mL
